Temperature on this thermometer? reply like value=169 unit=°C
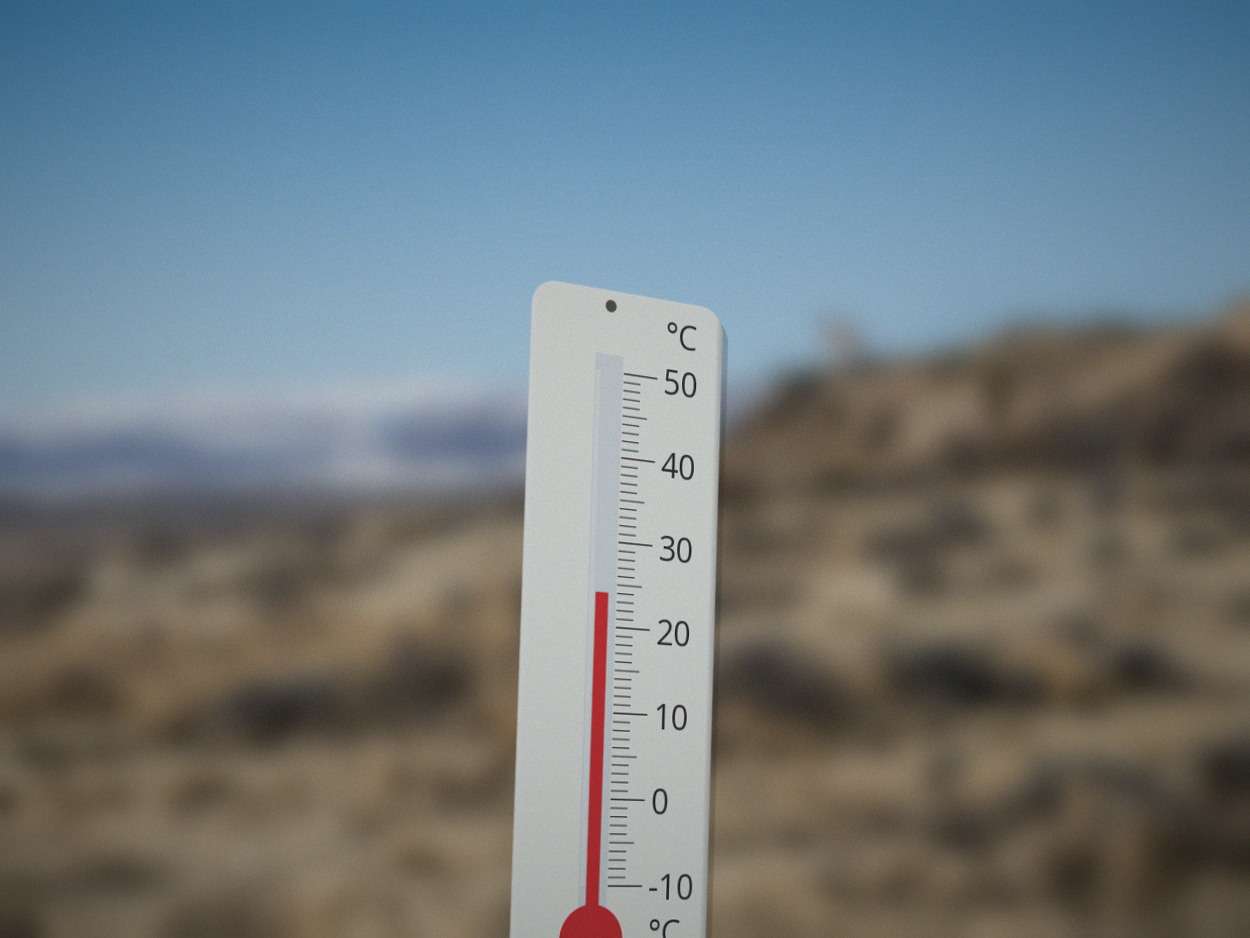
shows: value=24 unit=°C
